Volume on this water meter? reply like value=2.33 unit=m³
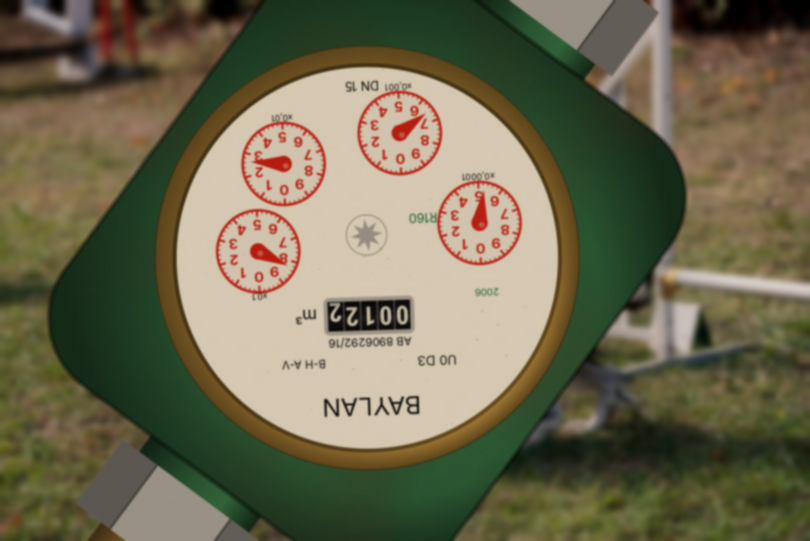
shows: value=121.8265 unit=m³
